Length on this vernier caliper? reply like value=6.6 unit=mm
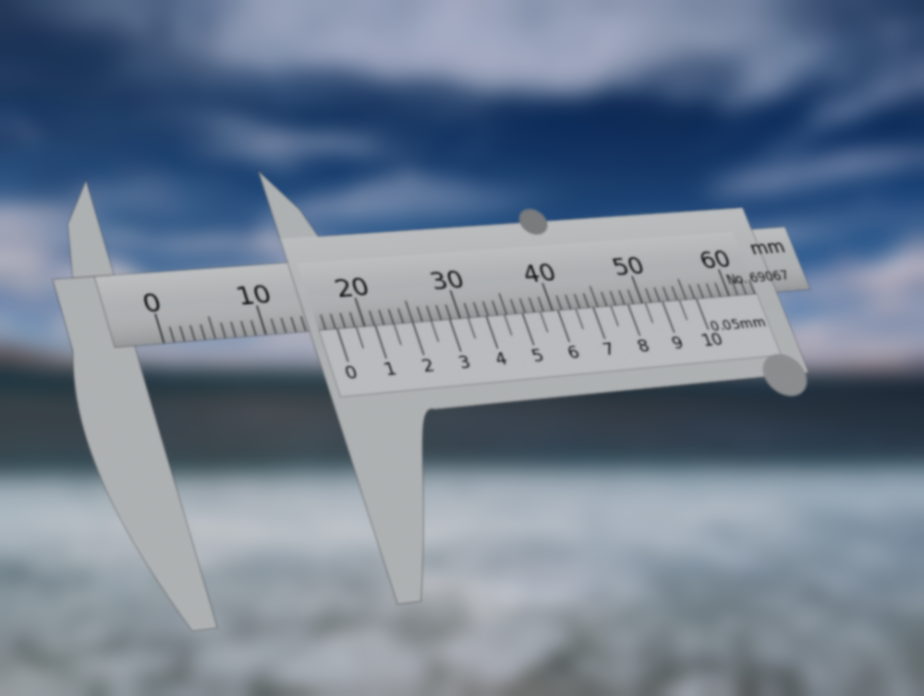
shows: value=17.2 unit=mm
